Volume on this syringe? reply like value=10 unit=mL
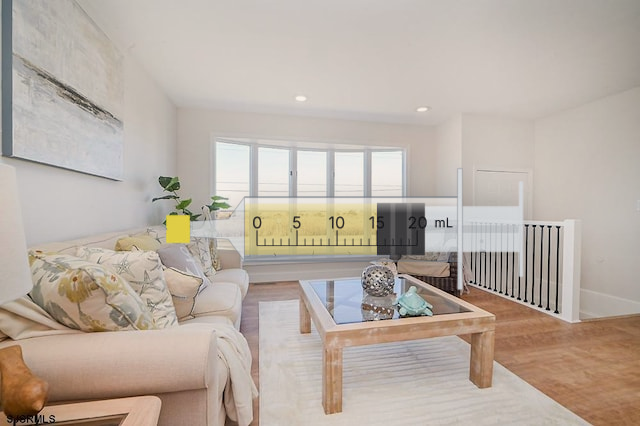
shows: value=15 unit=mL
